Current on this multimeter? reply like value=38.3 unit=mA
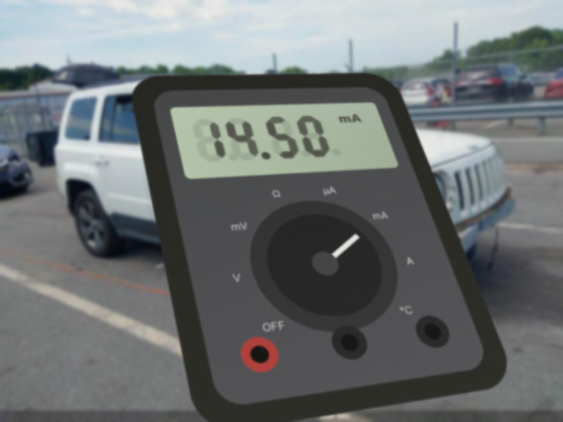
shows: value=14.50 unit=mA
